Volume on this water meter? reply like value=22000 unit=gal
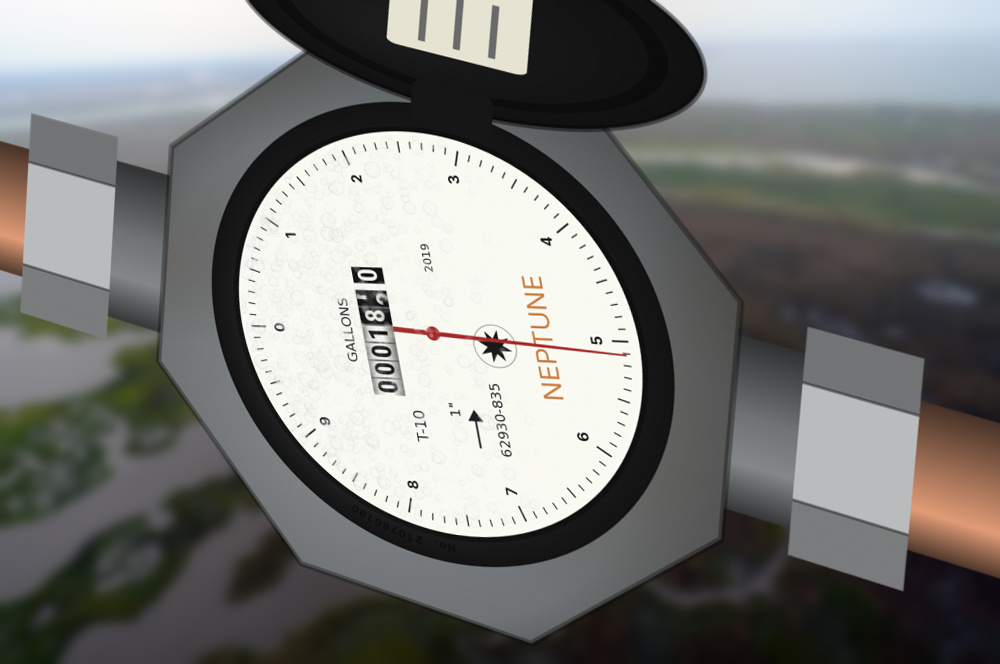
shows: value=1815.1 unit=gal
